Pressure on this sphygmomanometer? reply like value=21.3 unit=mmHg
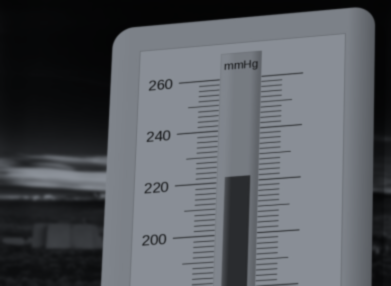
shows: value=222 unit=mmHg
